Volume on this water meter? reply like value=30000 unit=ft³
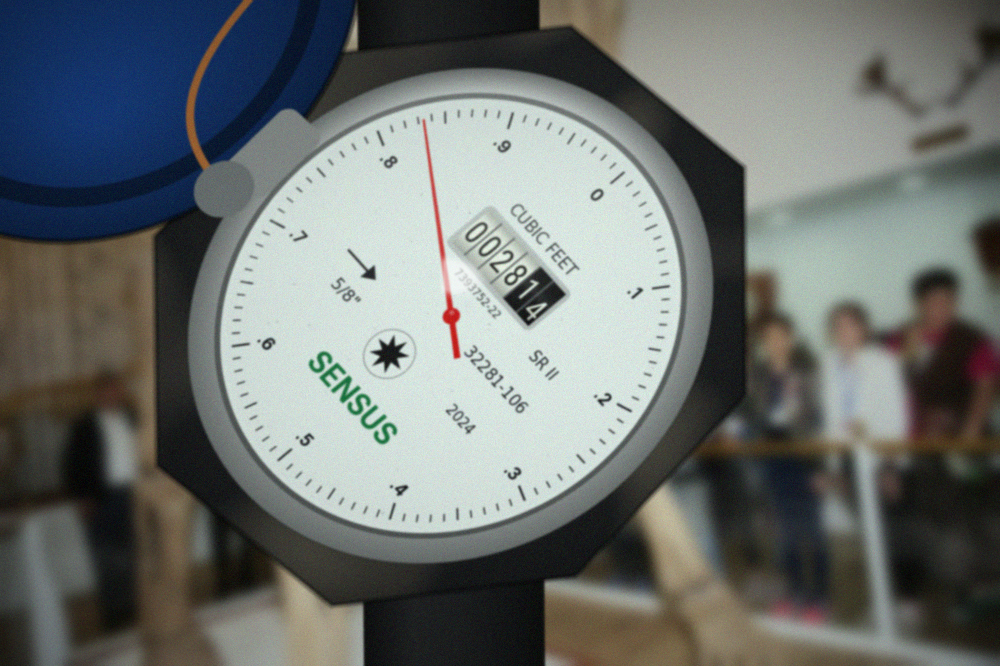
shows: value=2813.83 unit=ft³
